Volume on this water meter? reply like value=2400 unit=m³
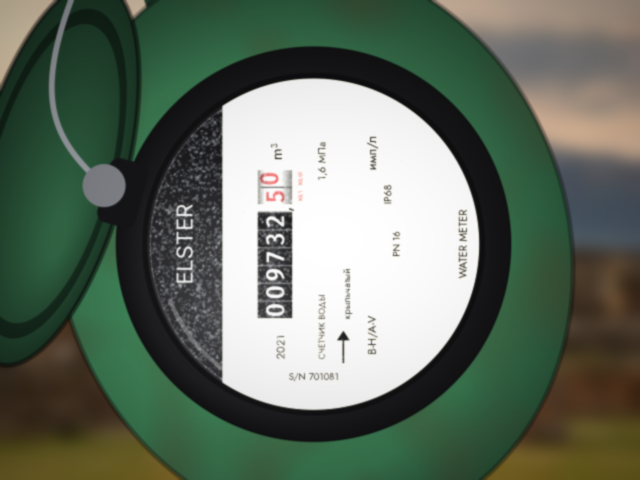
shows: value=9732.50 unit=m³
